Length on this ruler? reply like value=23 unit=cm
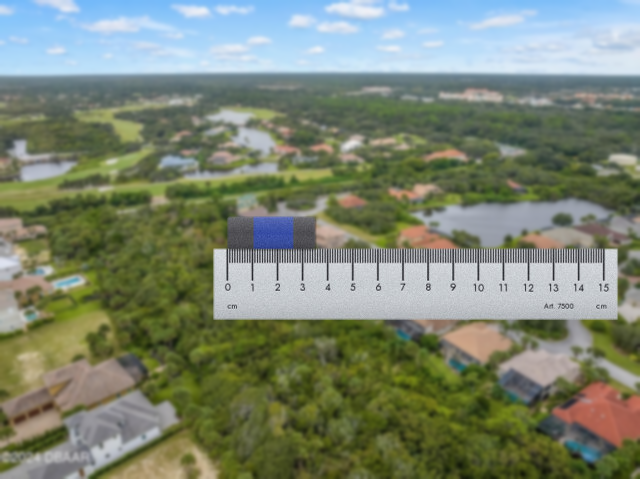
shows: value=3.5 unit=cm
